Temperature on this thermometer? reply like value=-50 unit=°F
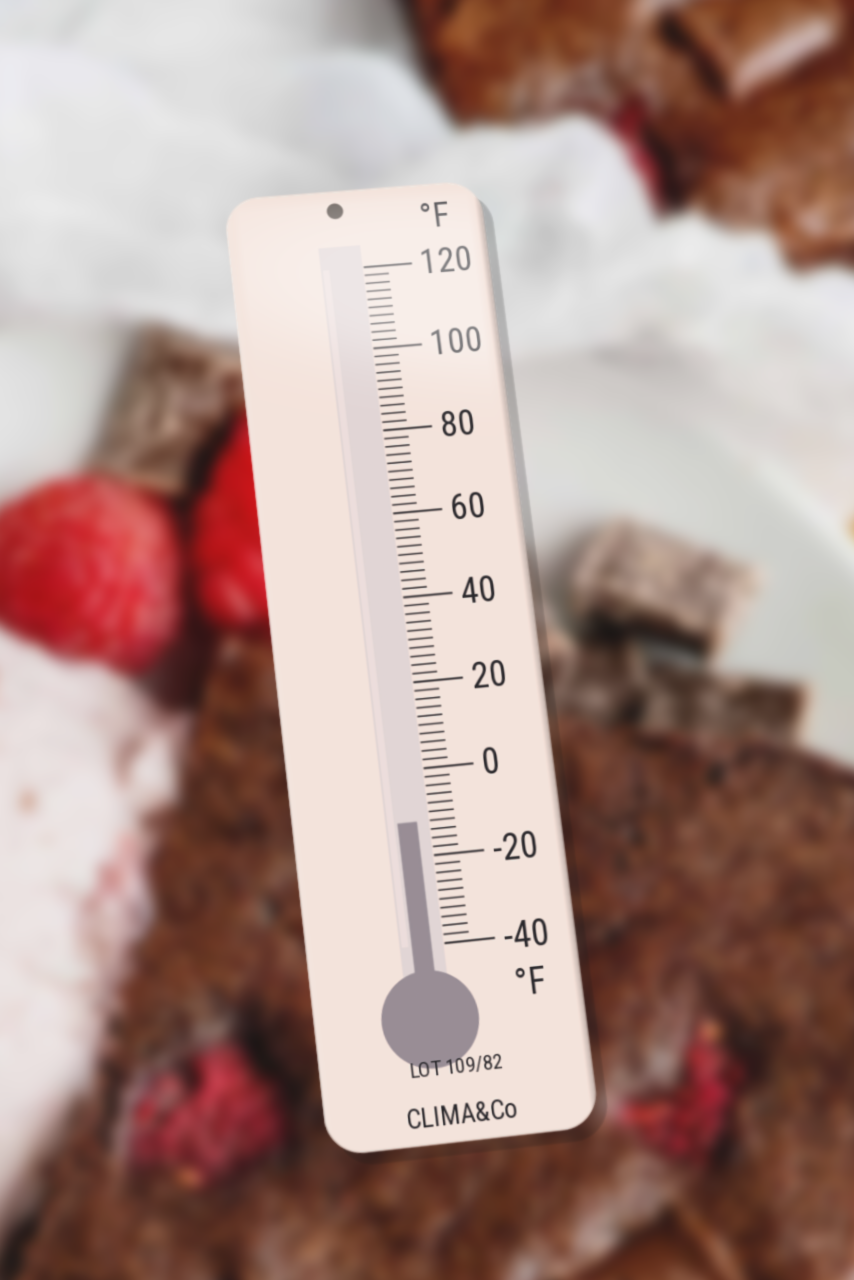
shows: value=-12 unit=°F
